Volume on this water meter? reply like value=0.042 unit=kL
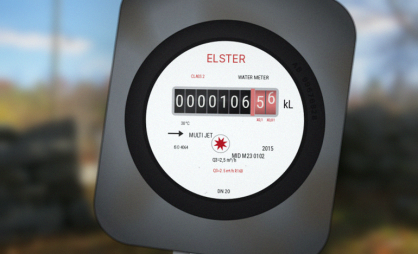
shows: value=106.56 unit=kL
